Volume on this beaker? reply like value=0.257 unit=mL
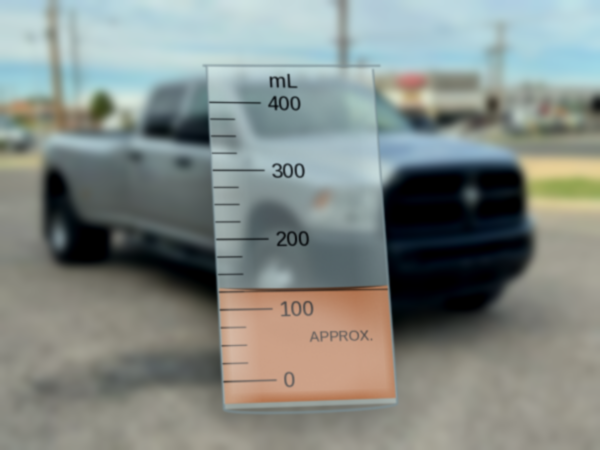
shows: value=125 unit=mL
